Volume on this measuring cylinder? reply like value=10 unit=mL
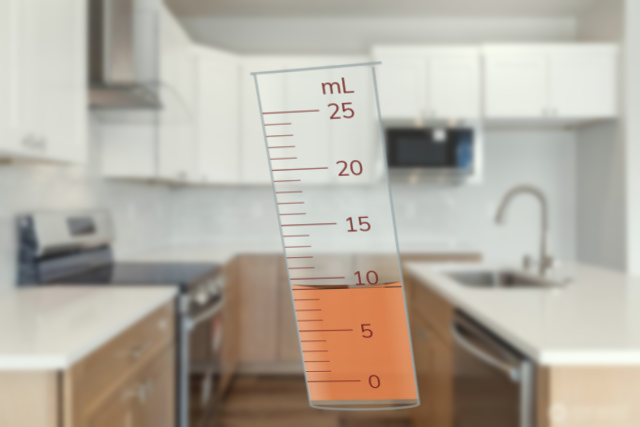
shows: value=9 unit=mL
